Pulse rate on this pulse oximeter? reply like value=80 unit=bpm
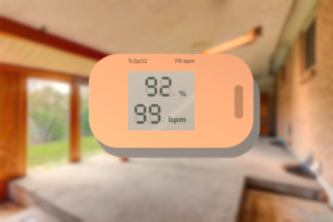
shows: value=99 unit=bpm
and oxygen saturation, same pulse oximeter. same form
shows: value=92 unit=%
